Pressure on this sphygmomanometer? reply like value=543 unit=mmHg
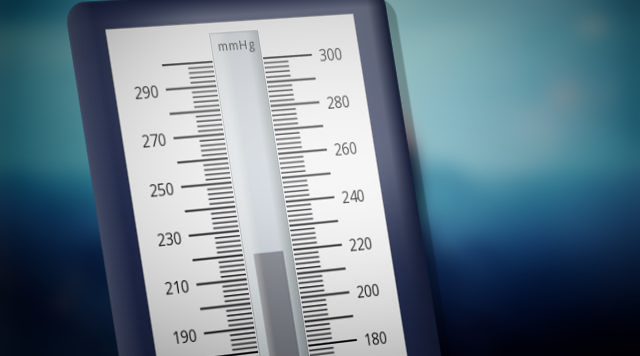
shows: value=220 unit=mmHg
